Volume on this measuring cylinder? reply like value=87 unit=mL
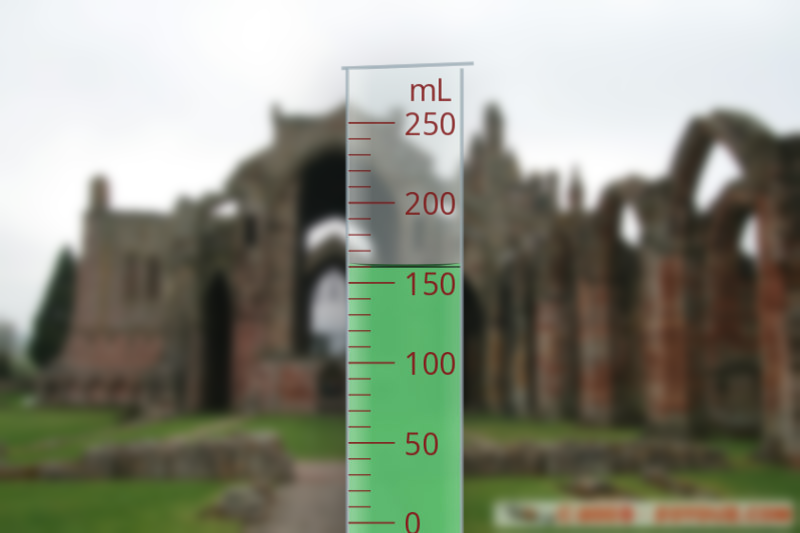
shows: value=160 unit=mL
